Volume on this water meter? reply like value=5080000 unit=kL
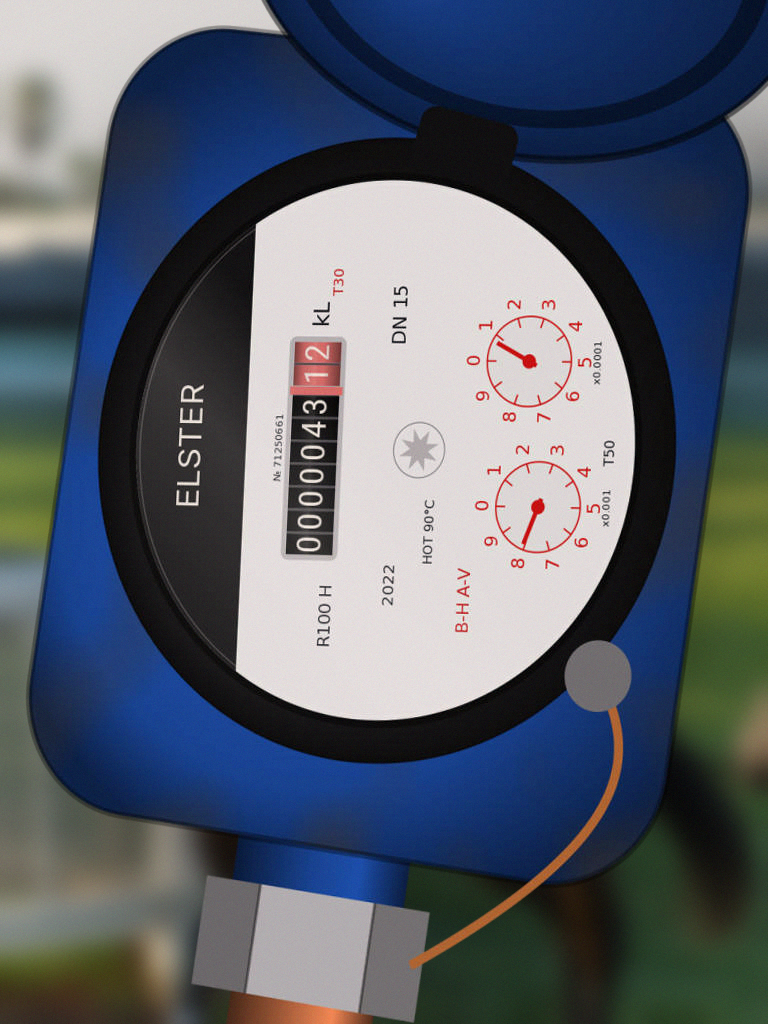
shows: value=43.1280 unit=kL
